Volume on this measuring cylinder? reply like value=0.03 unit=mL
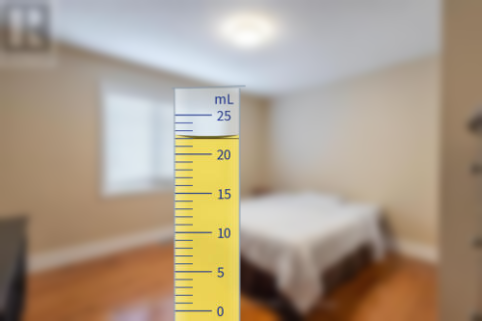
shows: value=22 unit=mL
